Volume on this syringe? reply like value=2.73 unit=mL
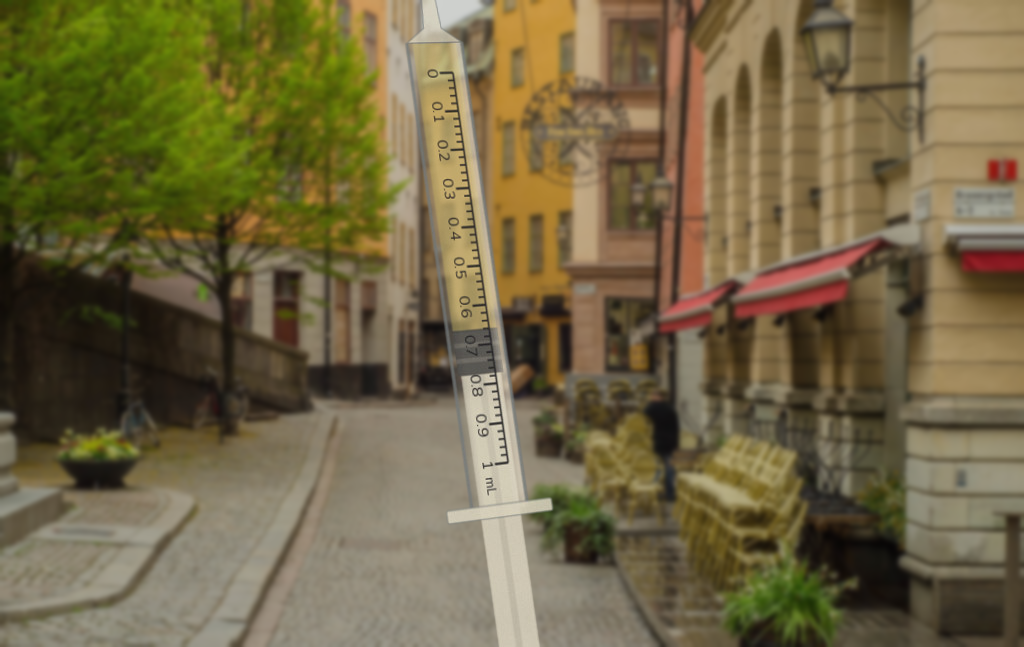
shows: value=0.66 unit=mL
